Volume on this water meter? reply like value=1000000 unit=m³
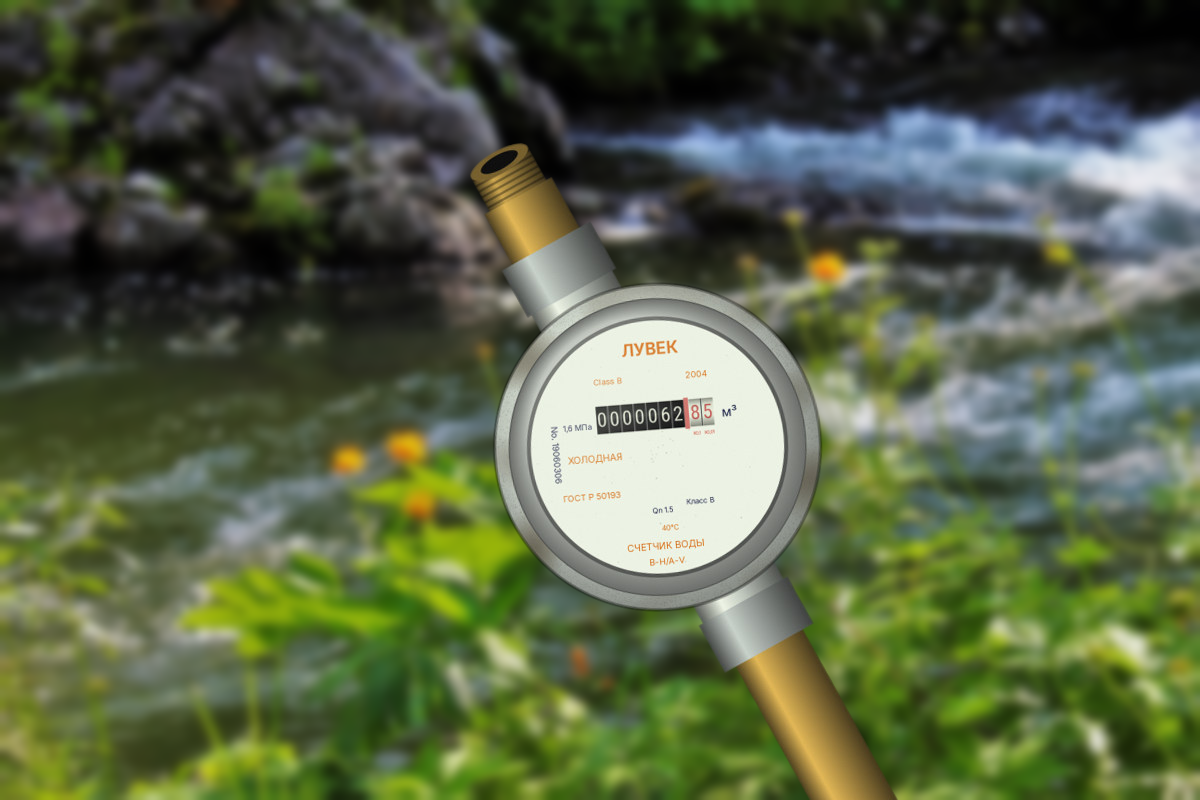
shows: value=62.85 unit=m³
